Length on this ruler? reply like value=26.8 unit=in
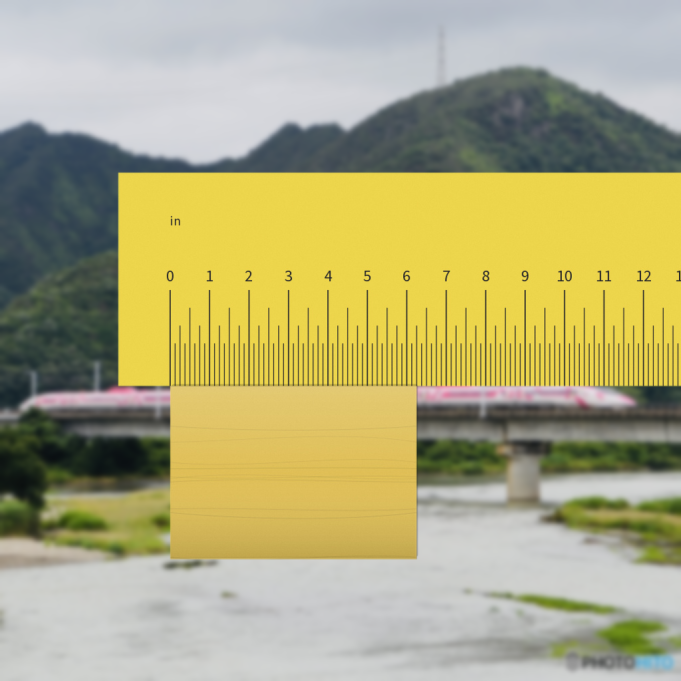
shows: value=6.25 unit=in
